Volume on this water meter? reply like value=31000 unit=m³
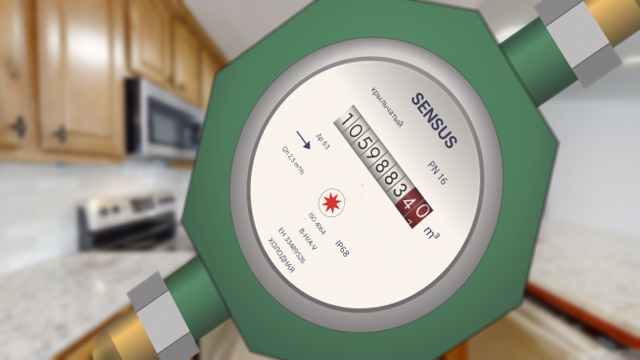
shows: value=1059883.40 unit=m³
